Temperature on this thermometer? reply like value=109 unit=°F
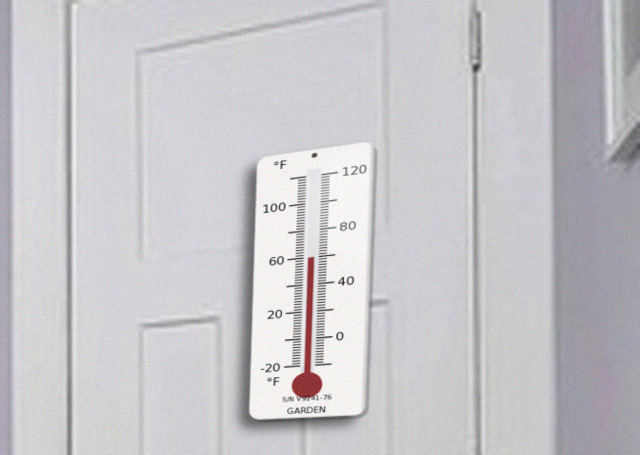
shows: value=60 unit=°F
